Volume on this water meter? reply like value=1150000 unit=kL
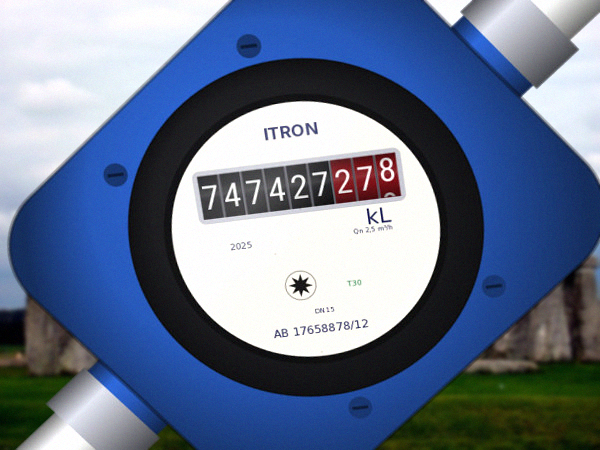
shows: value=747427.278 unit=kL
